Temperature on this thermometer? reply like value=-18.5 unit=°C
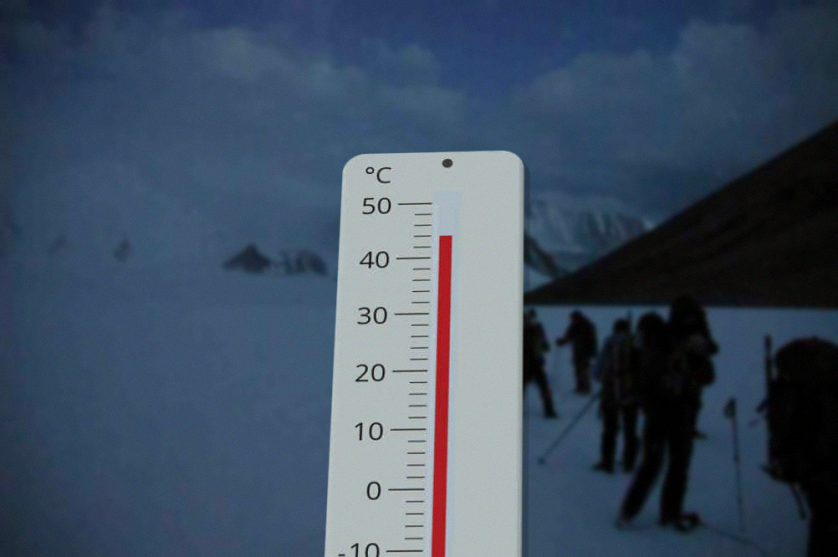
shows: value=44 unit=°C
